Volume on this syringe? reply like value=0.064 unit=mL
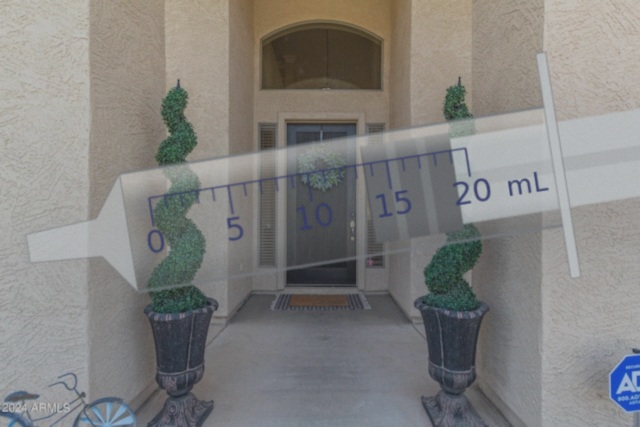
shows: value=13.5 unit=mL
